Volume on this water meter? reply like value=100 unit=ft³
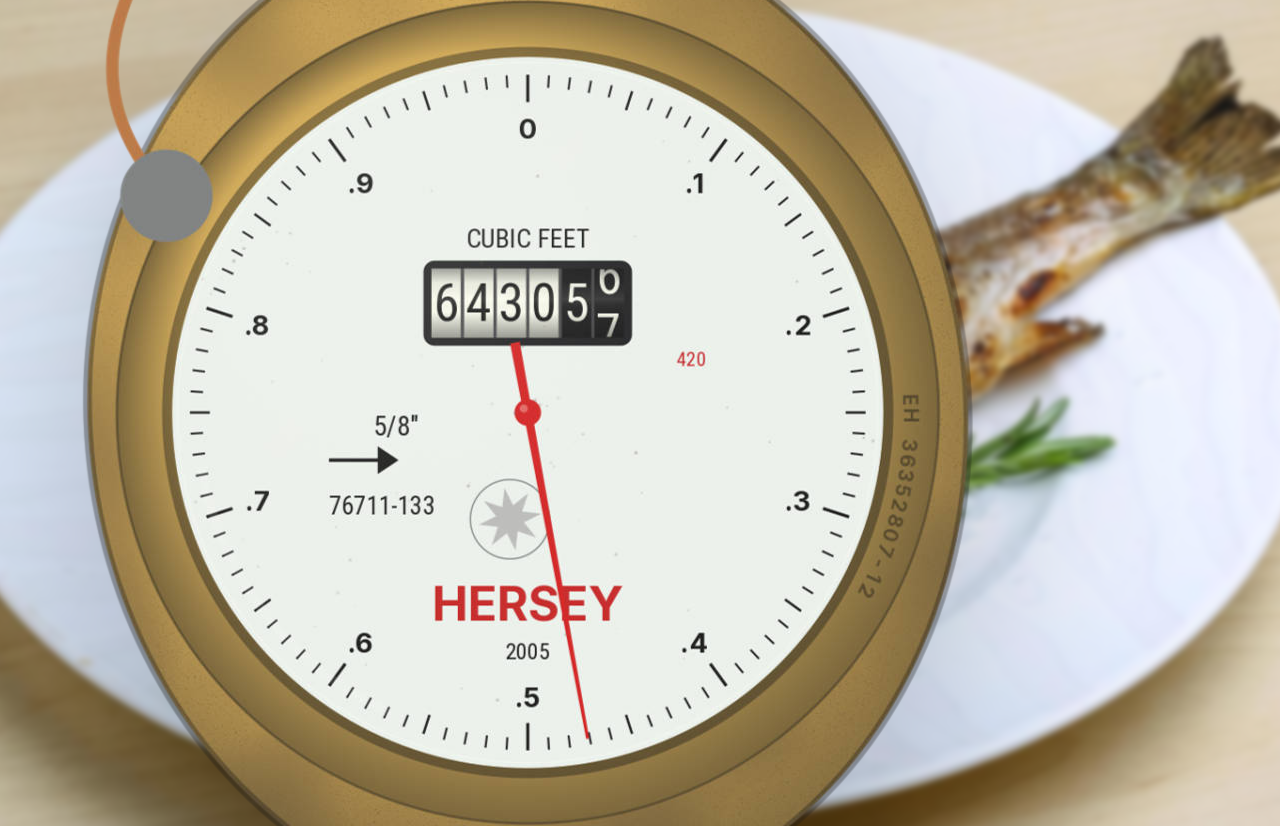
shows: value=643056.47 unit=ft³
